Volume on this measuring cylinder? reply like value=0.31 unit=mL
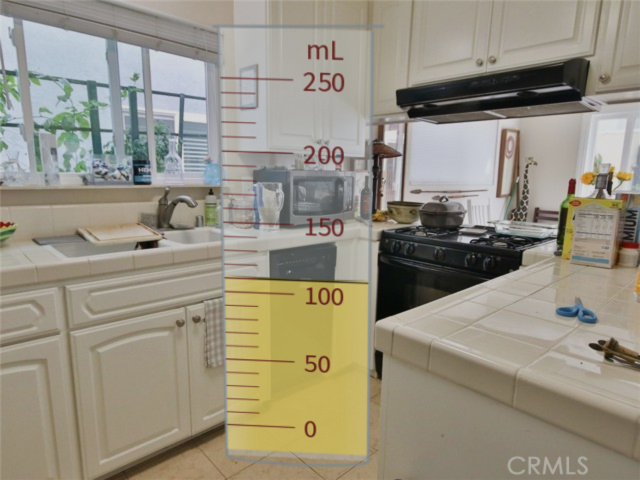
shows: value=110 unit=mL
